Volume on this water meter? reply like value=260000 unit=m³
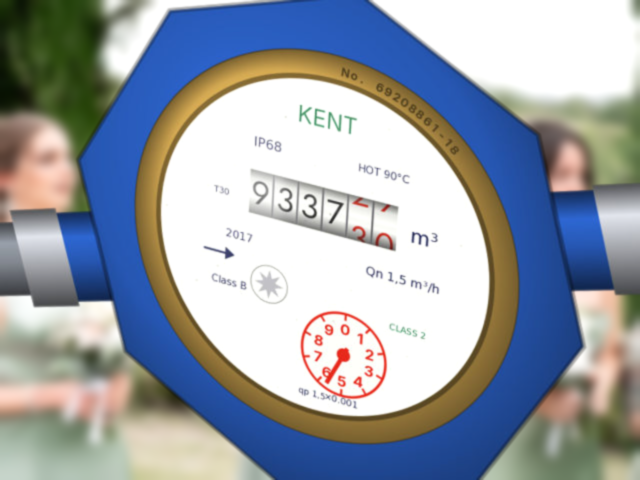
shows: value=9337.295 unit=m³
